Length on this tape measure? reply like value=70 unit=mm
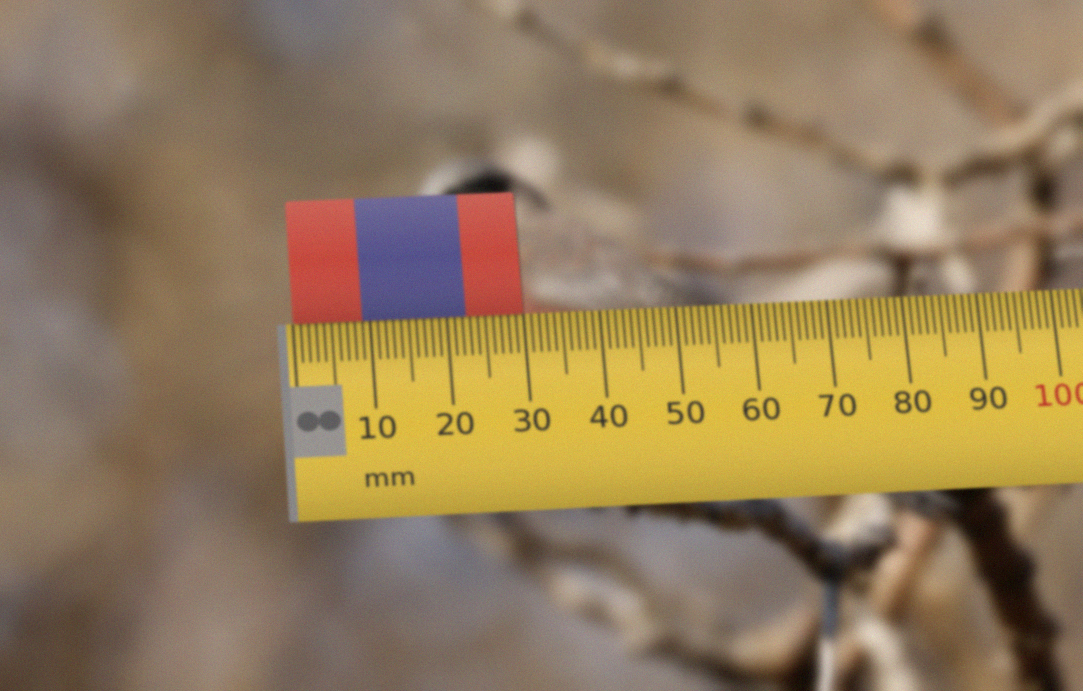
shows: value=30 unit=mm
